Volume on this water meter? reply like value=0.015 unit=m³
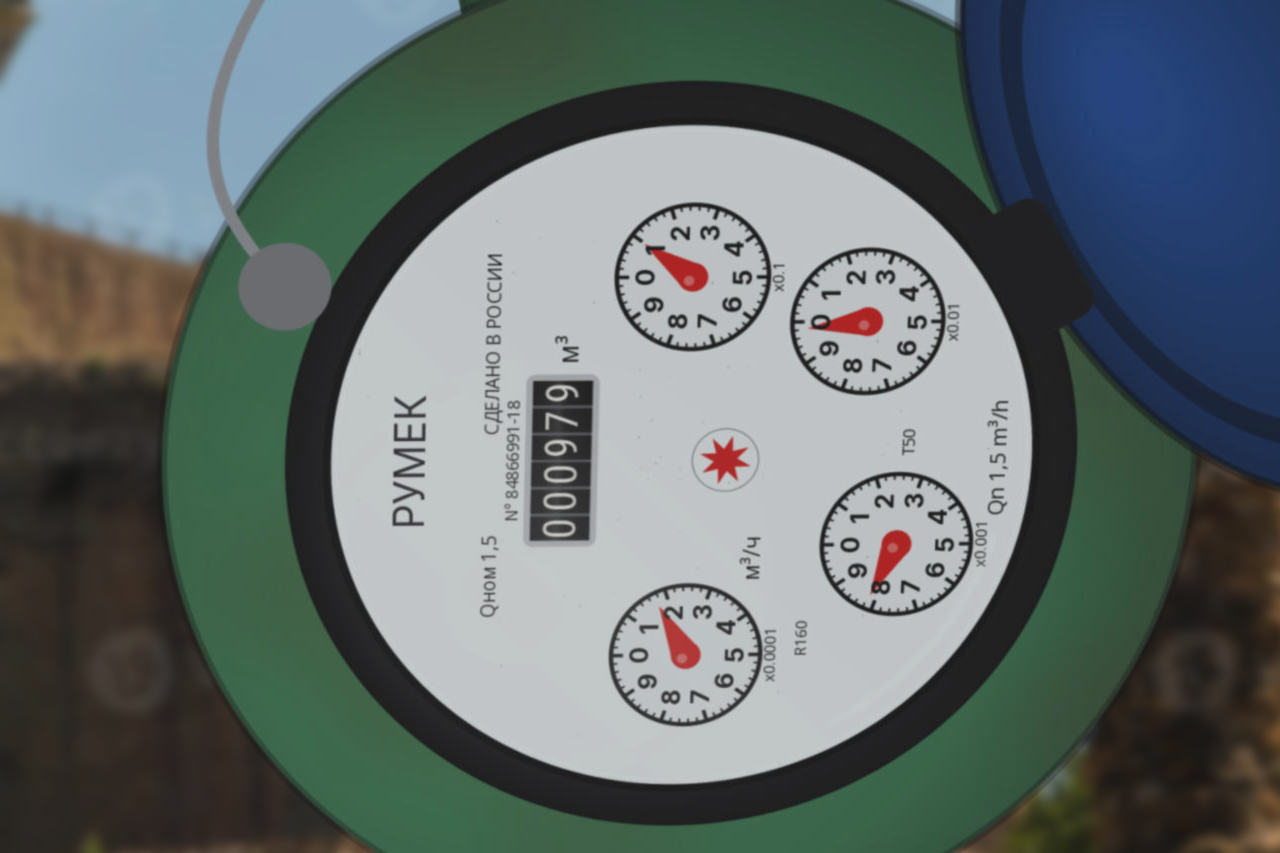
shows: value=979.0981 unit=m³
